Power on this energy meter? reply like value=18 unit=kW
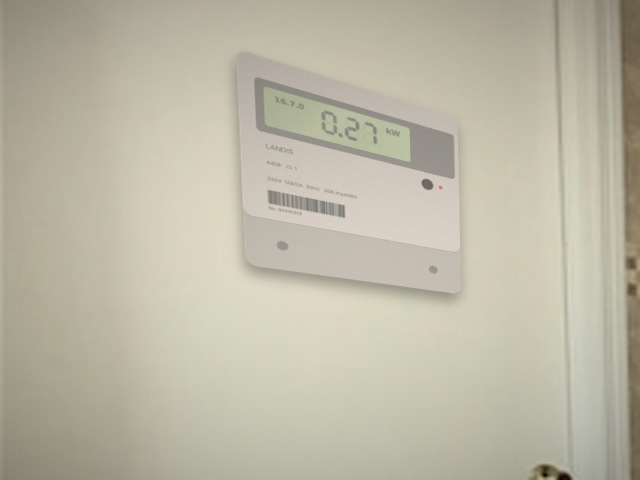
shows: value=0.27 unit=kW
